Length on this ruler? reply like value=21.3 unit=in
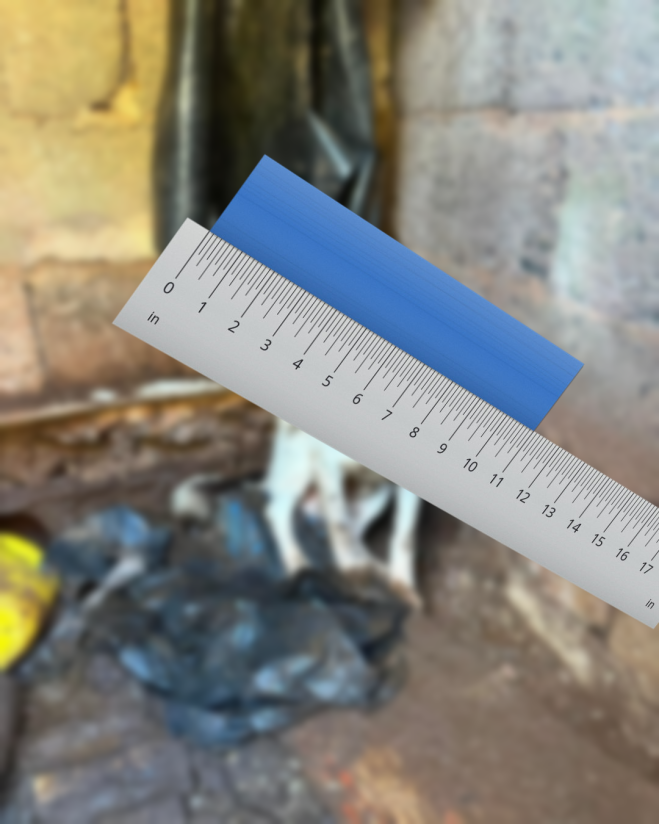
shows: value=11 unit=in
